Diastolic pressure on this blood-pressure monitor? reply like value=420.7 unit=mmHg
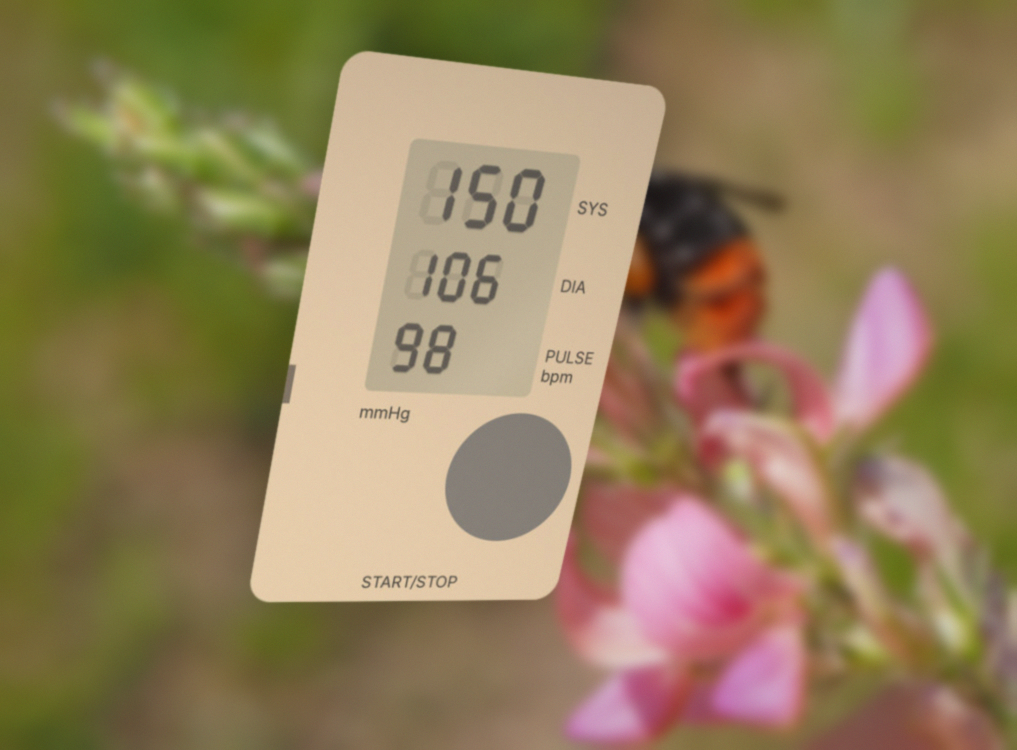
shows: value=106 unit=mmHg
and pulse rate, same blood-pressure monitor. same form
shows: value=98 unit=bpm
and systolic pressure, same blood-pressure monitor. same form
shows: value=150 unit=mmHg
